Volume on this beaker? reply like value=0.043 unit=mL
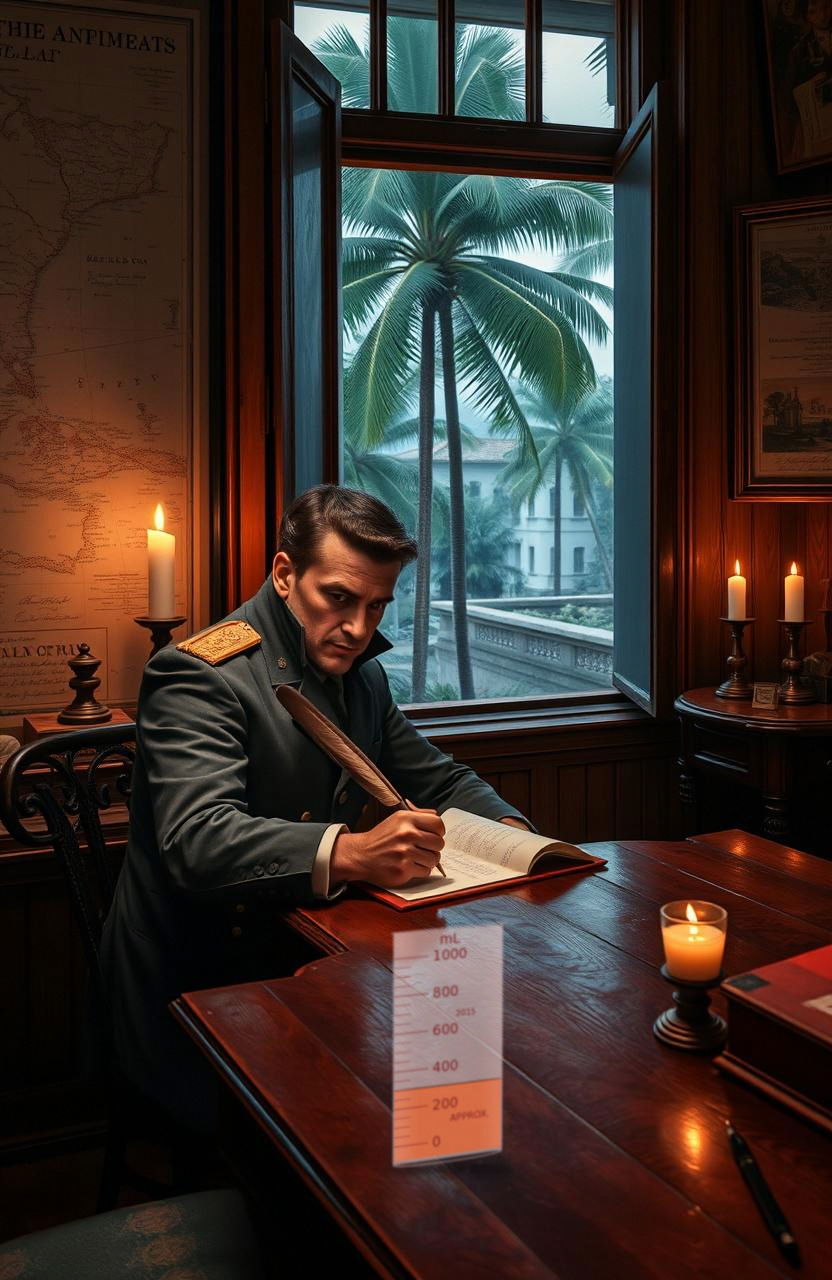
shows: value=300 unit=mL
